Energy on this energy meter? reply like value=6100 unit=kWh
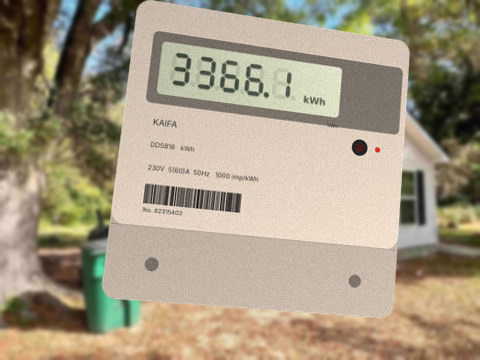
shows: value=3366.1 unit=kWh
